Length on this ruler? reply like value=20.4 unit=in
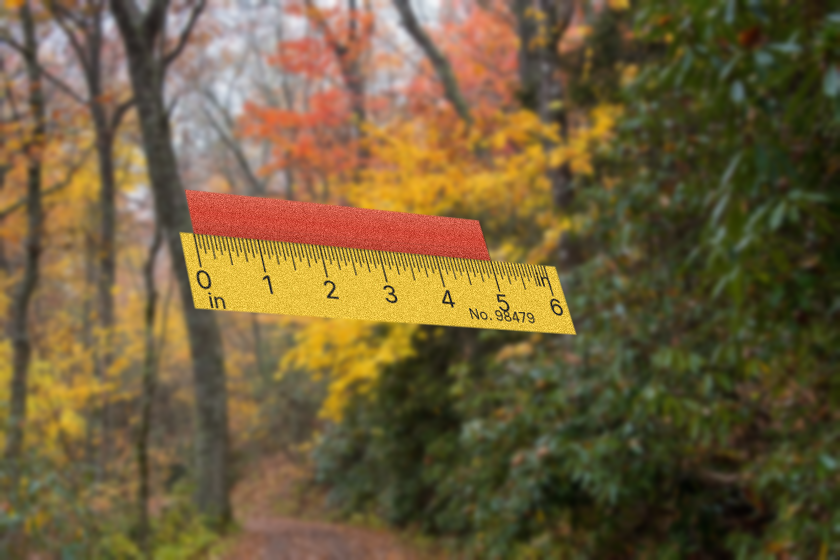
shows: value=5 unit=in
